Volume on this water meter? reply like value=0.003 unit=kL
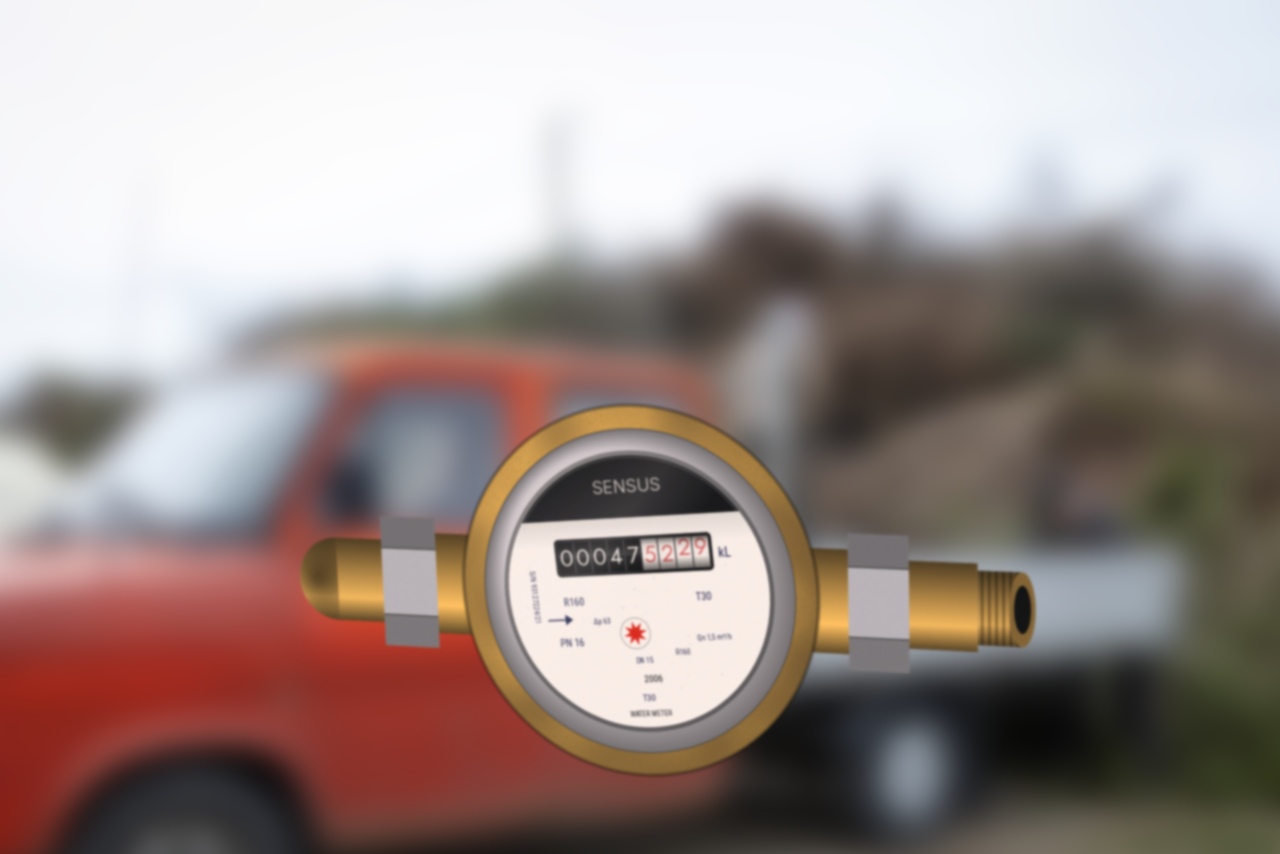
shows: value=47.5229 unit=kL
